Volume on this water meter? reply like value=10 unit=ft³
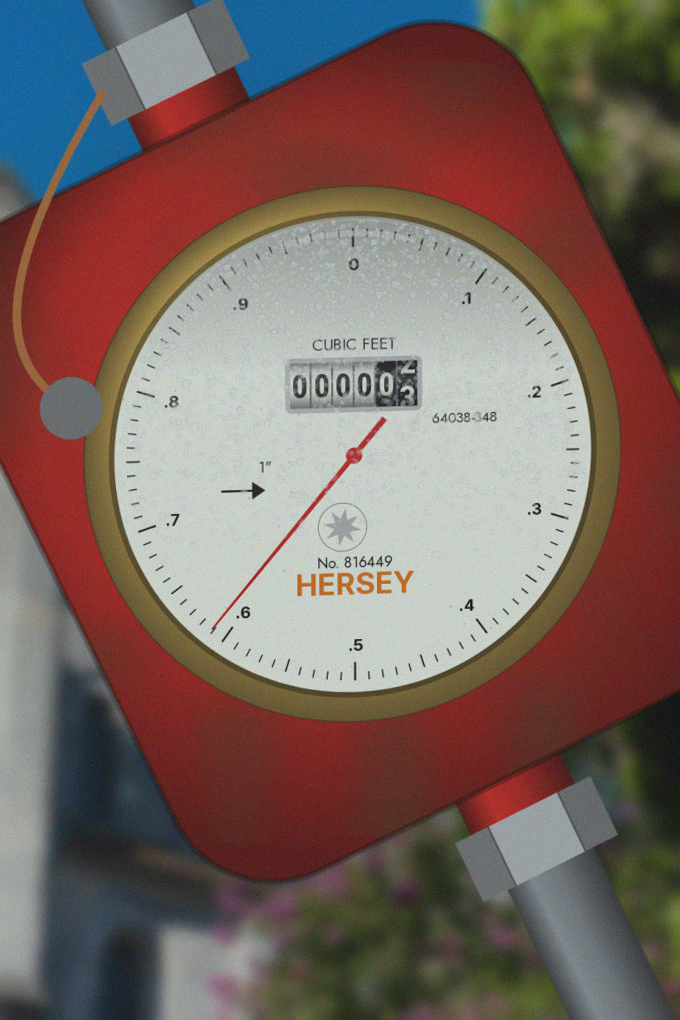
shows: value=2.61 unit=ft³
